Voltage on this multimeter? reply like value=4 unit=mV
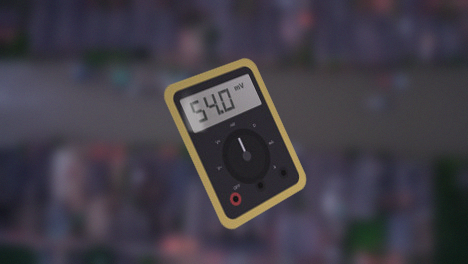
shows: value=54.0 unit=mV
